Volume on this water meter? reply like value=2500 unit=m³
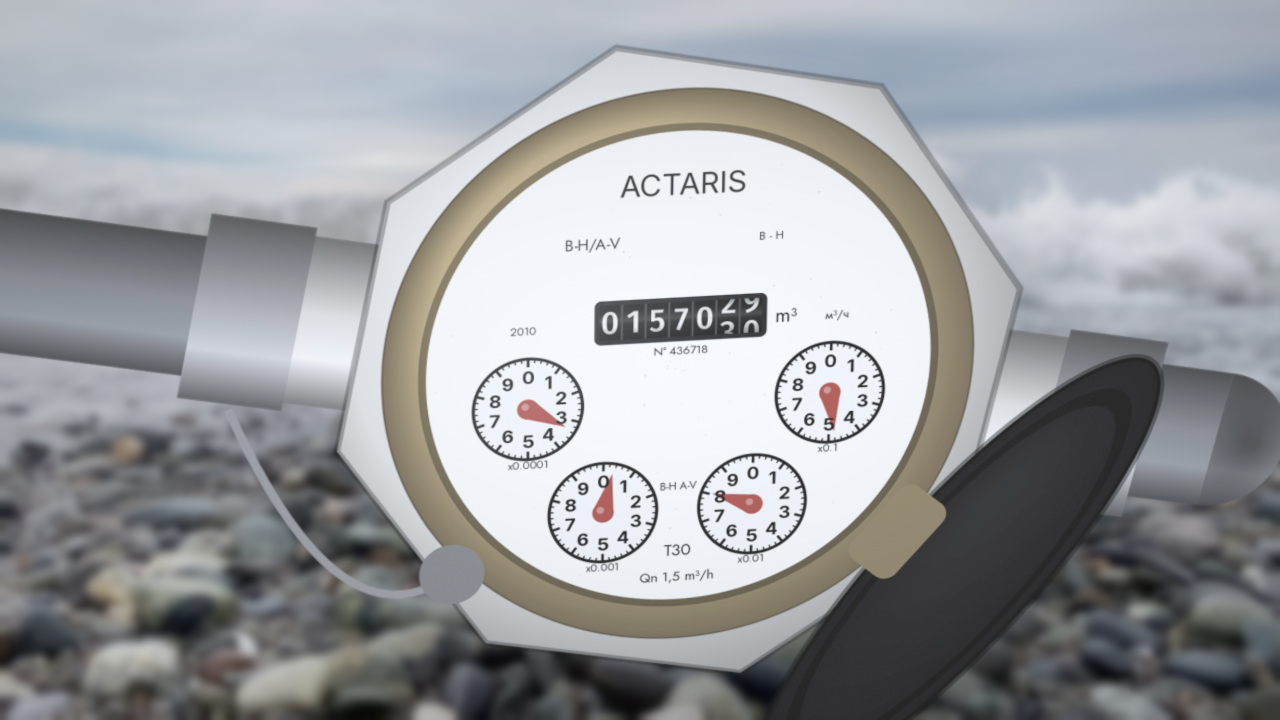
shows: value=157029.4803 unit=m³
